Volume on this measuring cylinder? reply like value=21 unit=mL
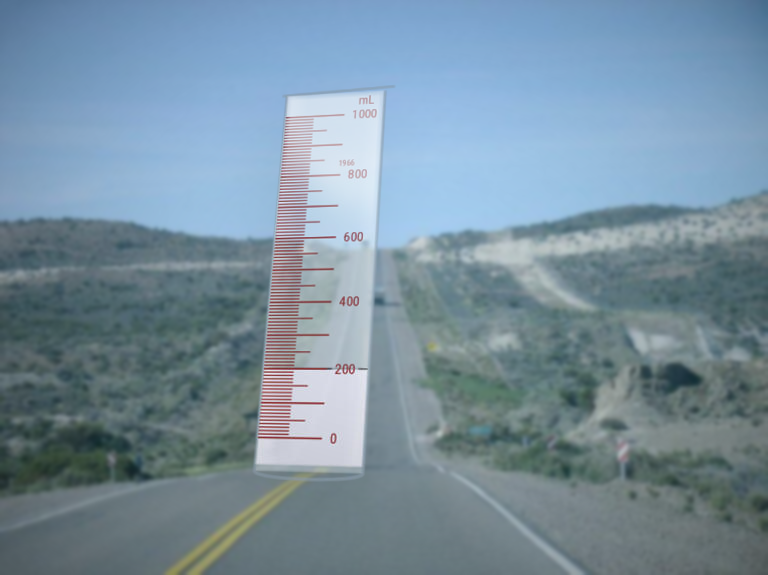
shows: value=200 unit=mL
